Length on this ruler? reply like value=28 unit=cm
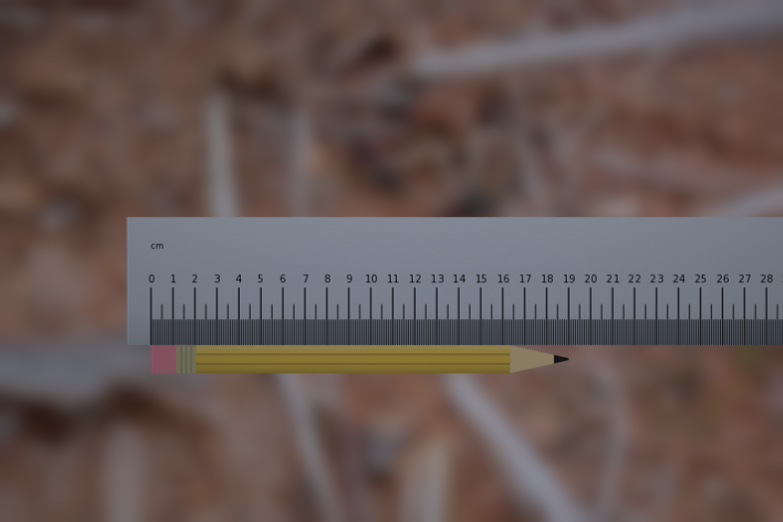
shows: value=19 unit=cm
